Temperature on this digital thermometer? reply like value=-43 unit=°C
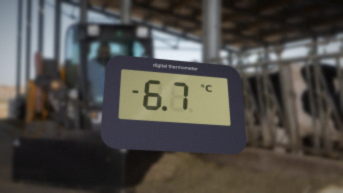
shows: value=-6.7 unit=°C
